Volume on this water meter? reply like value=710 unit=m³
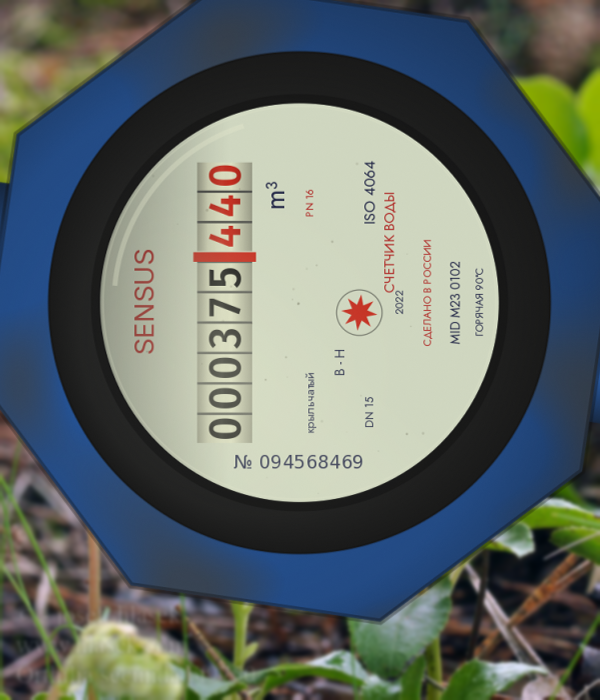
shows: value=375.440 unit=m³
